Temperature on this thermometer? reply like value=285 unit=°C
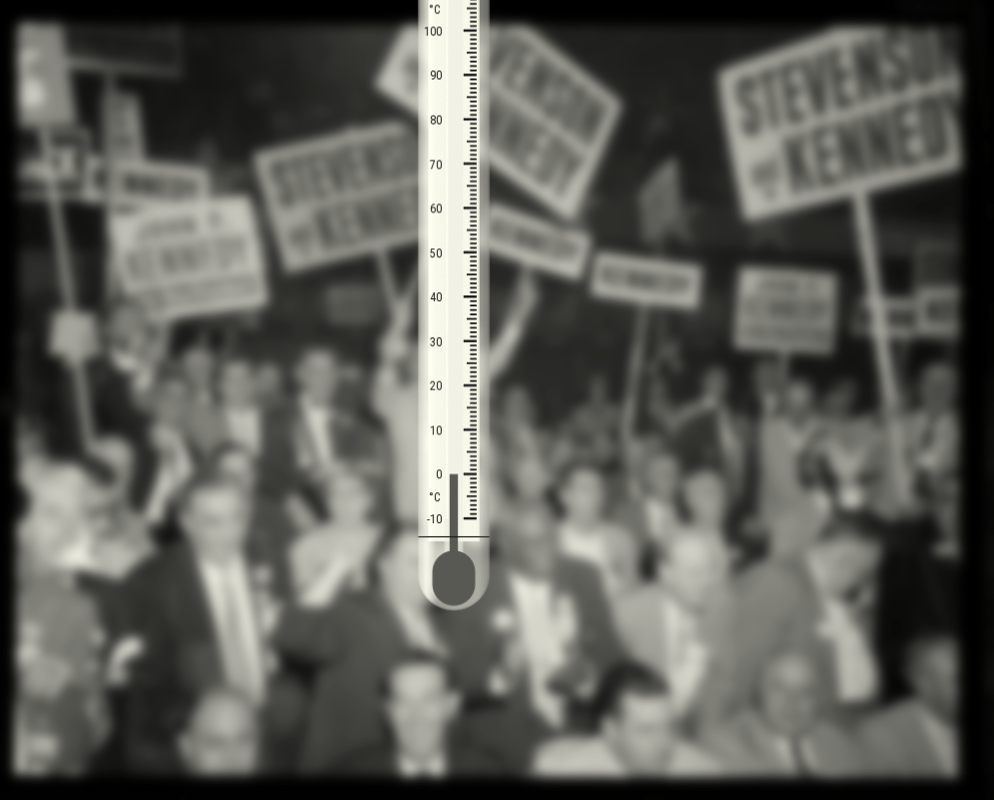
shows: value=0 unit=°C
